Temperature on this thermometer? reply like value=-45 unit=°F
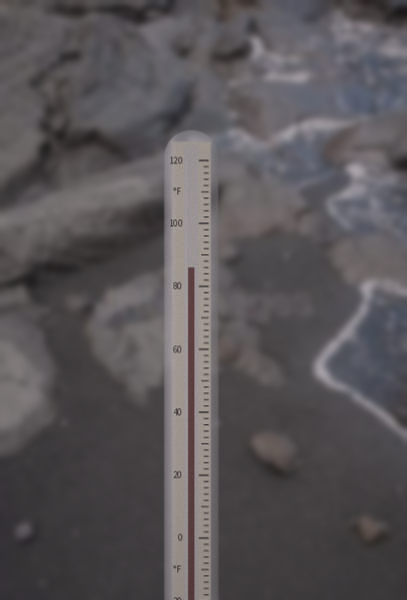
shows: value=86 unit=°F
